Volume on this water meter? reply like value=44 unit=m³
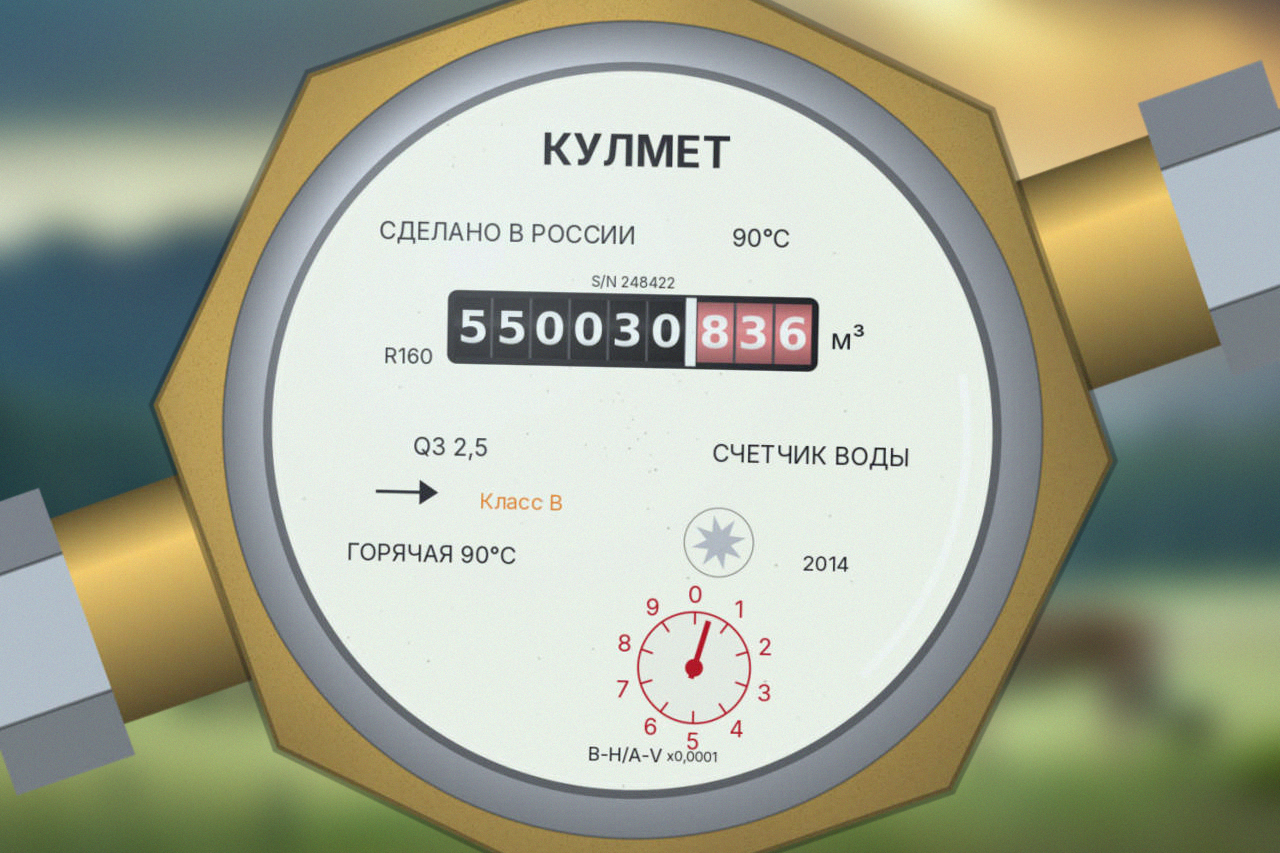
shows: value=550030.8360 unit=m³
